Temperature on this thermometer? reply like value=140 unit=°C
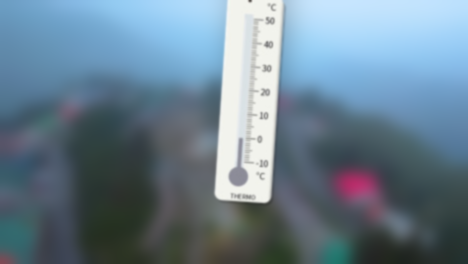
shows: value=0 unit=°C
